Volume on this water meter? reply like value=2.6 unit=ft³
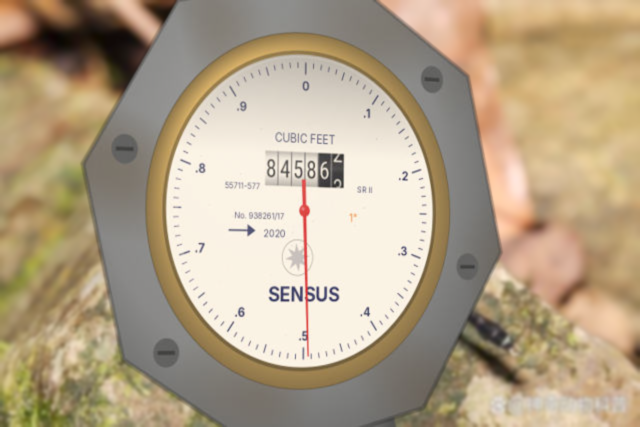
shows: value=845862.49 unit=ft³
